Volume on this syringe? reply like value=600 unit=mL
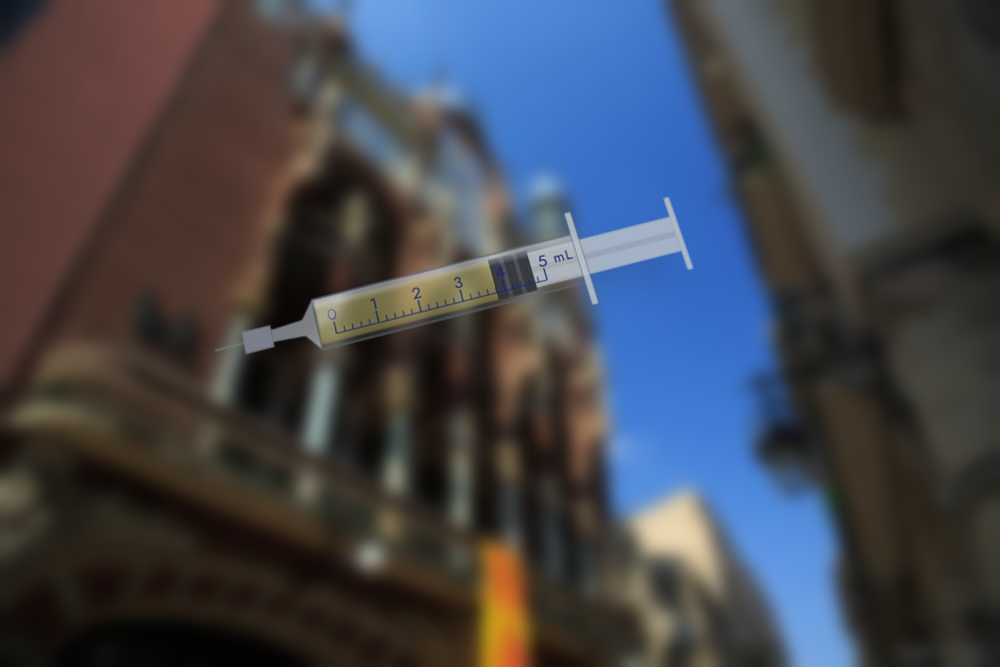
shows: value=3.8 unit=mL
